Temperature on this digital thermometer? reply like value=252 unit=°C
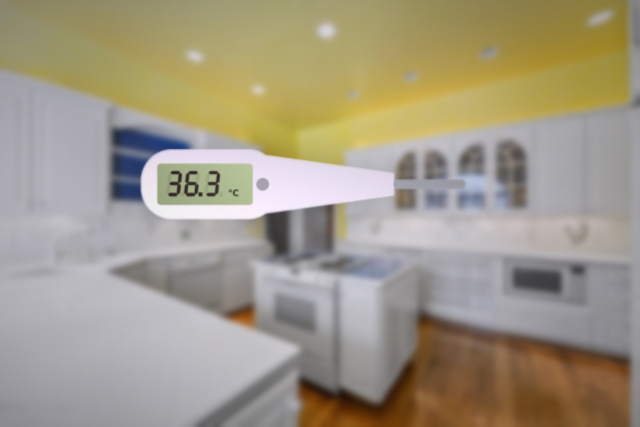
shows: value=36.3 unit=°C
